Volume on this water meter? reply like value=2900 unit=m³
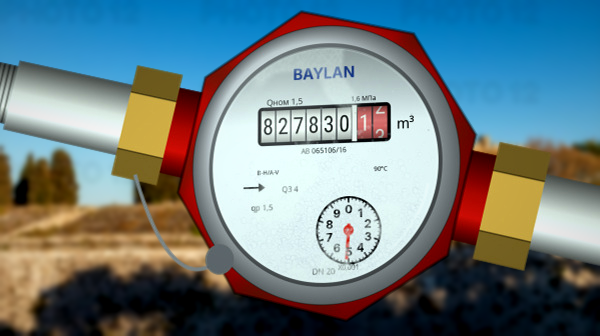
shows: value=827830.125 unit=m³
